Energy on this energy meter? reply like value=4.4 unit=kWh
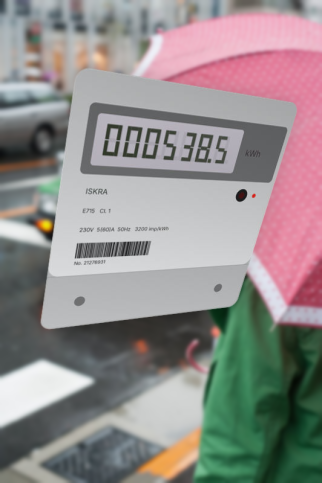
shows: value=538.5 unit=kWh
